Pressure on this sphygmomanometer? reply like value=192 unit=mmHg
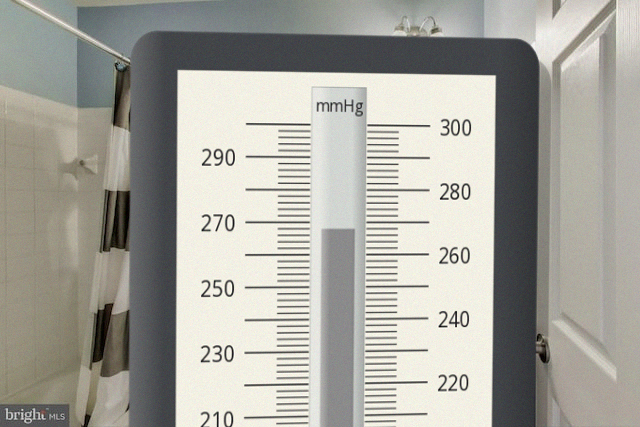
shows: value=268 unit=mmHg
